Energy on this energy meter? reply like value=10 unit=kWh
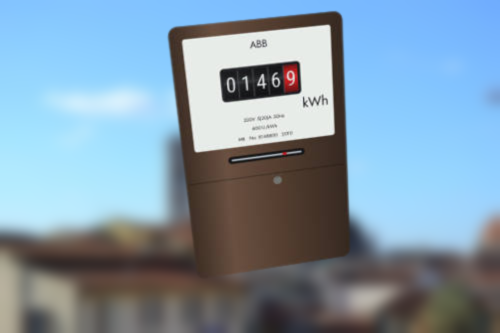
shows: value=146.9 unit=kWh
